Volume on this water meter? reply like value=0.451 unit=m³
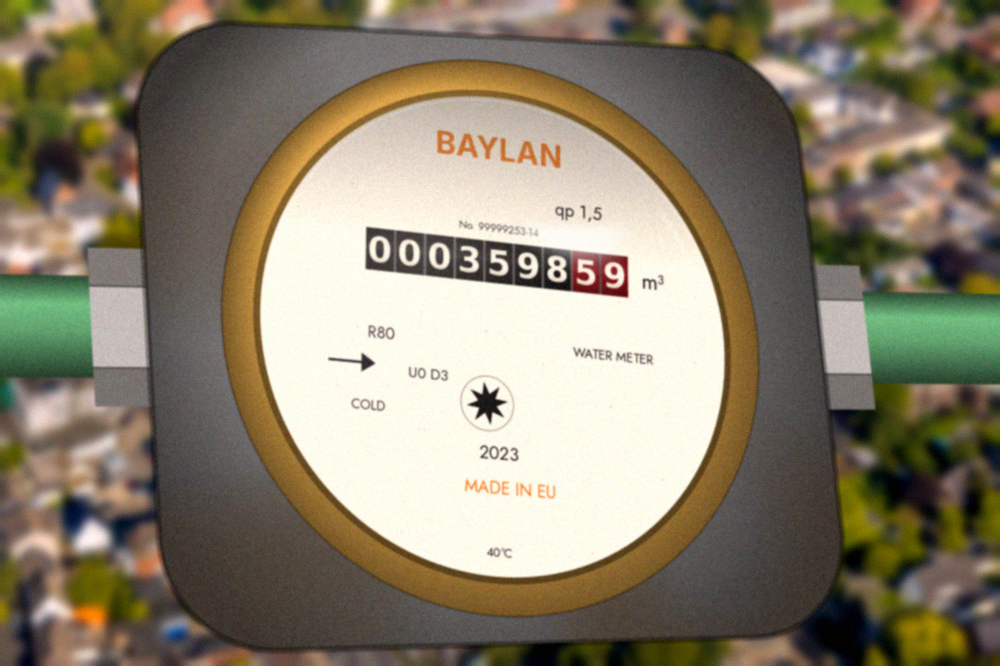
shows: value=3598.59 unit=m³
